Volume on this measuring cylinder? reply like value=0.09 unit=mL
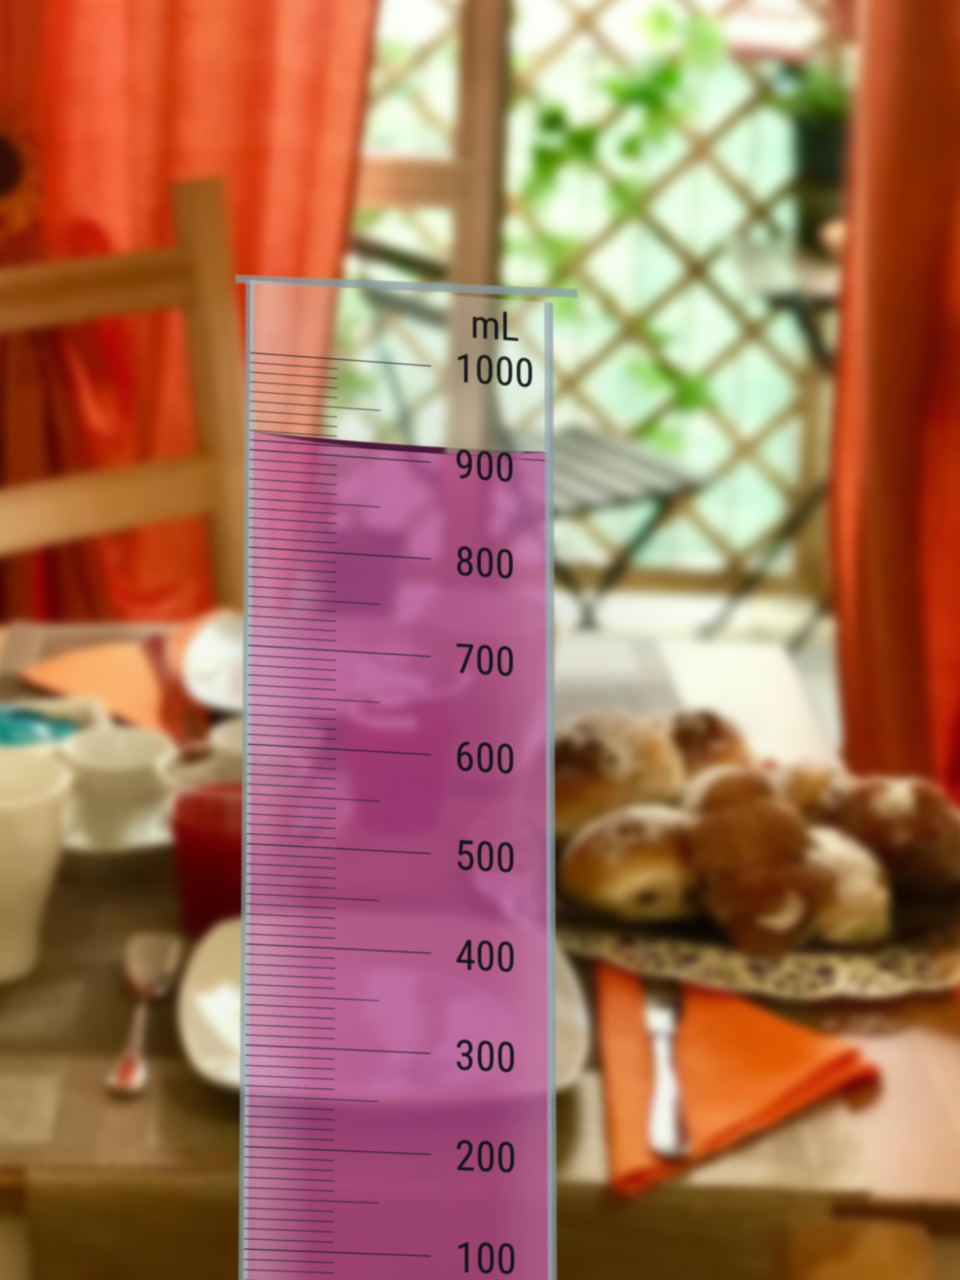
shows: value=910 unit=mL
